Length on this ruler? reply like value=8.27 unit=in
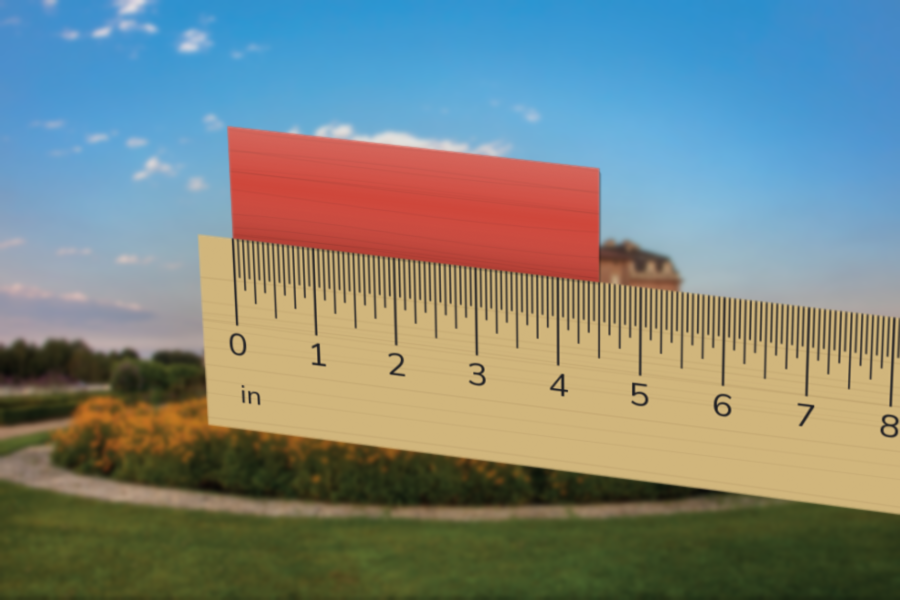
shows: value=4.5 unit=in
